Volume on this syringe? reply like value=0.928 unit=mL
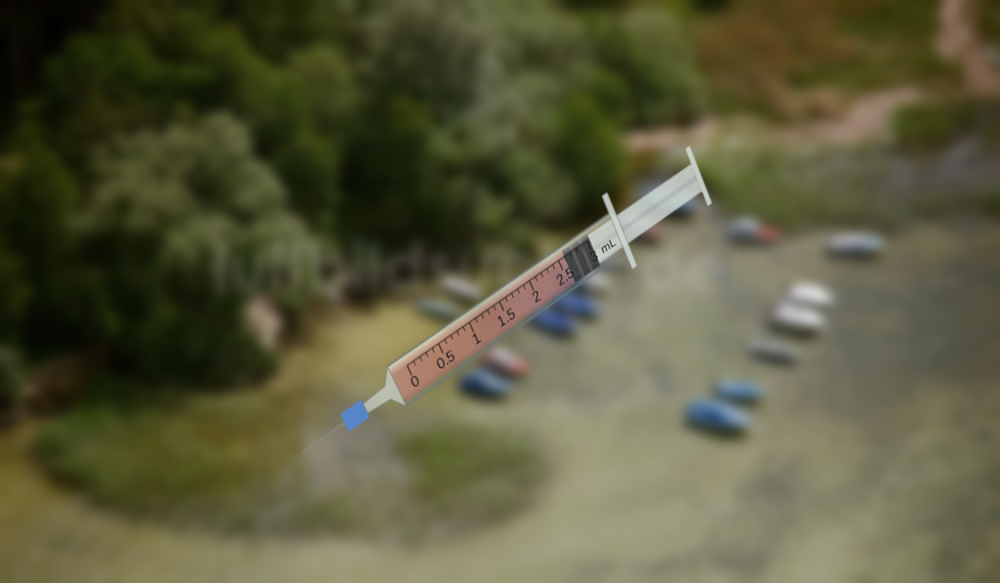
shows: value=2.6 unit=mL
